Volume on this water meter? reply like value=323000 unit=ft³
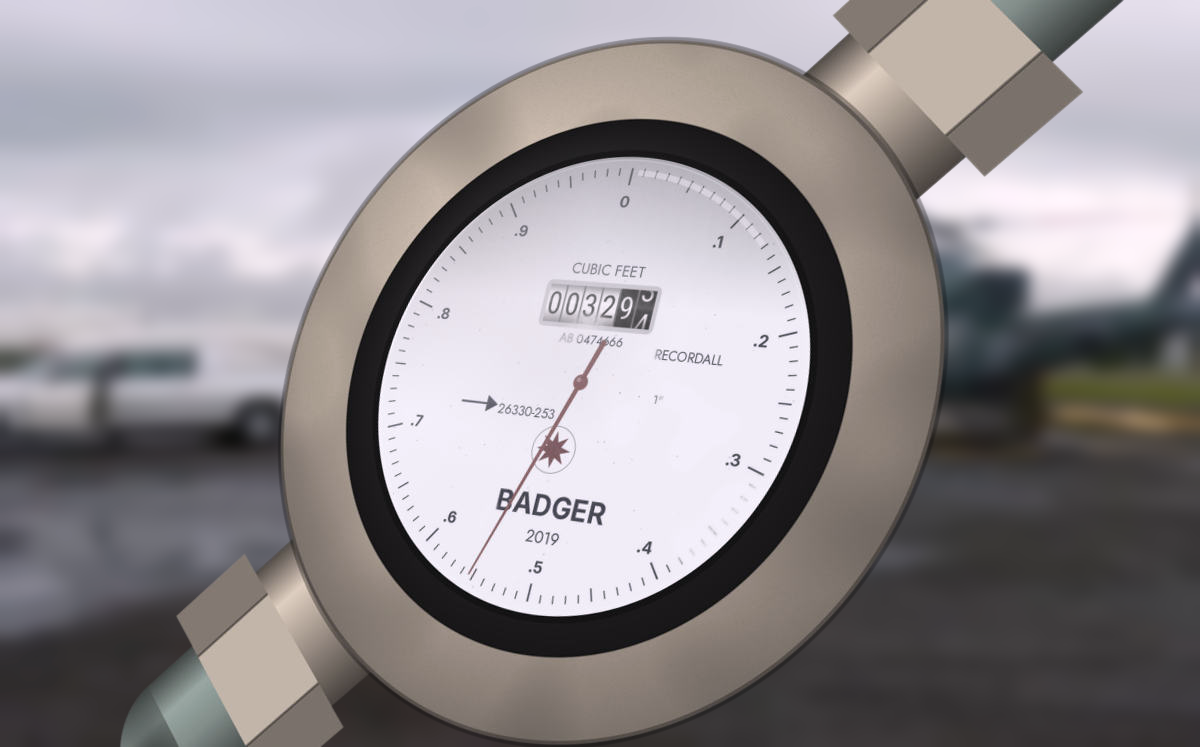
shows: value=3293.55 unit=ft³
